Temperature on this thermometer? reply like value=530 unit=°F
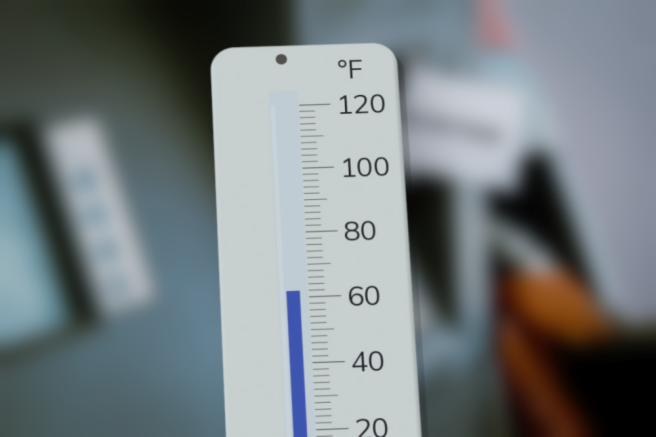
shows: value=62 unit=°F
